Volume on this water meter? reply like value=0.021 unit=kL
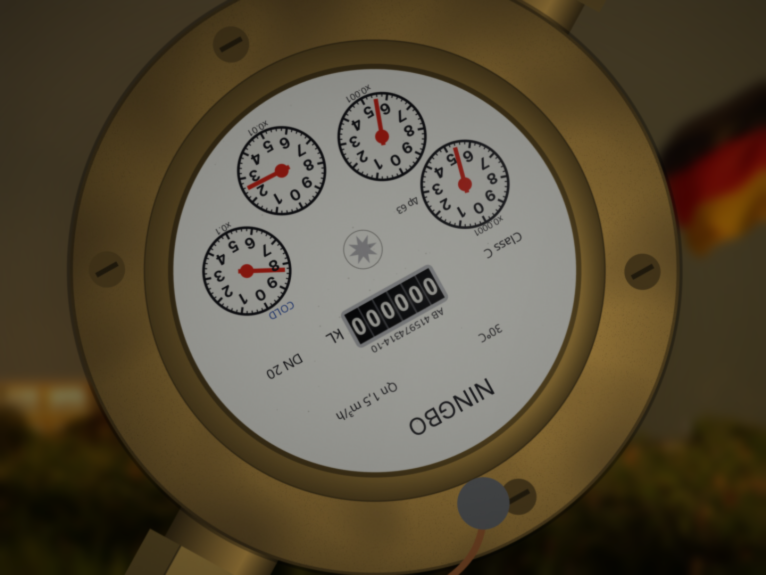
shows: value=0.8255 unit=kL
